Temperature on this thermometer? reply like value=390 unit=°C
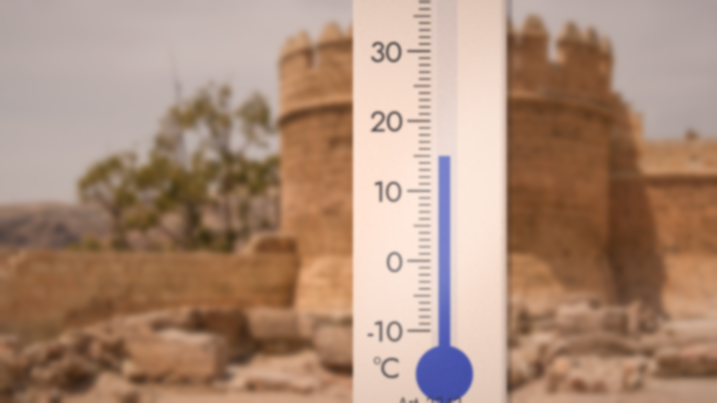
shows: value=15 unit=°C
